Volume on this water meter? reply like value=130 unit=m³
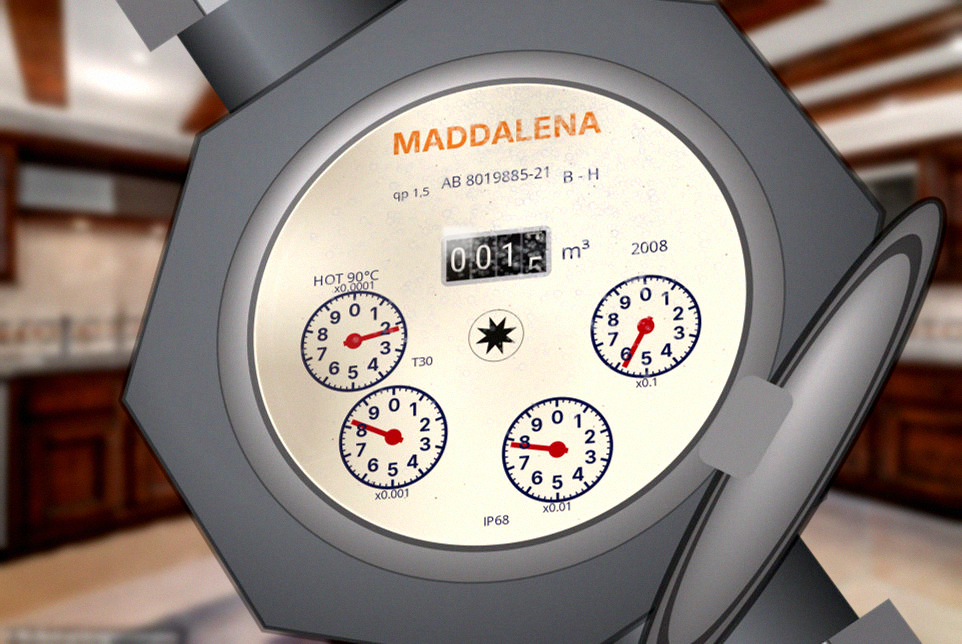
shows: value=14.5782 unit=m³
